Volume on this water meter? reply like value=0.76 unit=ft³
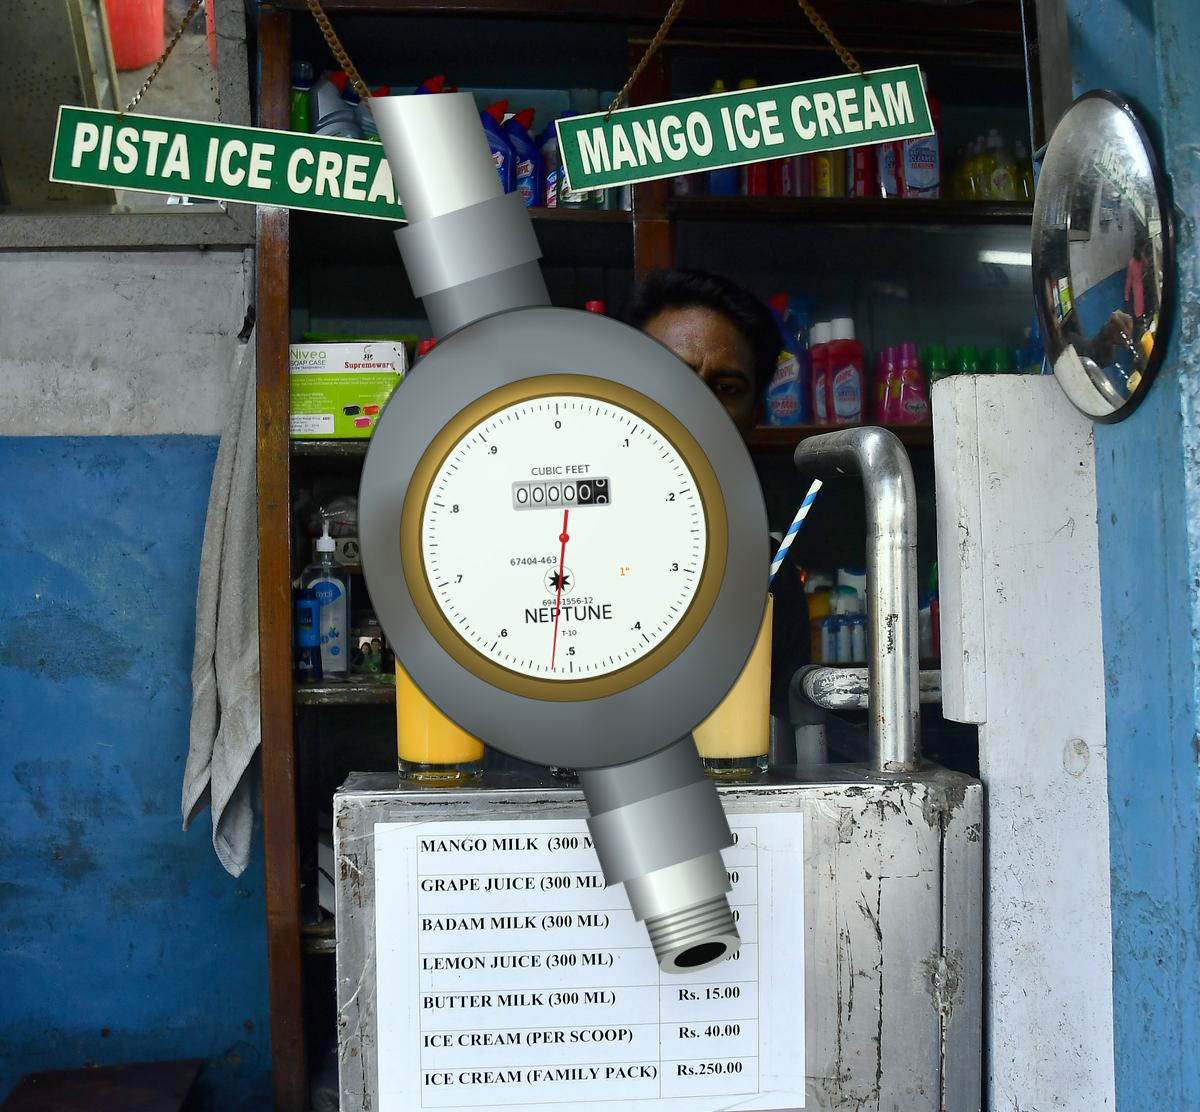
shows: value=8.52 unit=ft³
